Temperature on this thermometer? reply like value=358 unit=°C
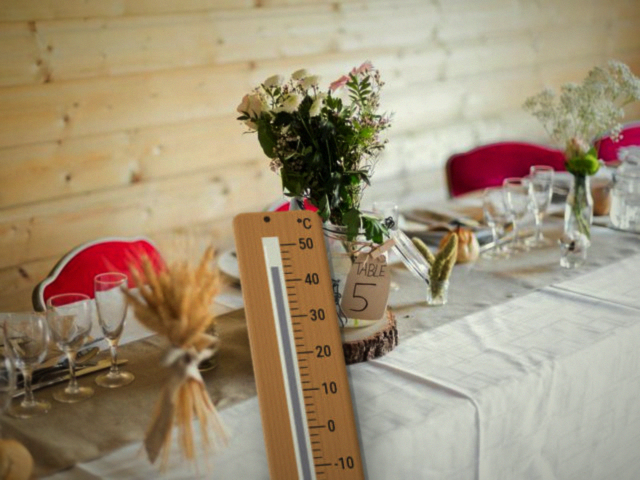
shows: value=44 unit=°C
